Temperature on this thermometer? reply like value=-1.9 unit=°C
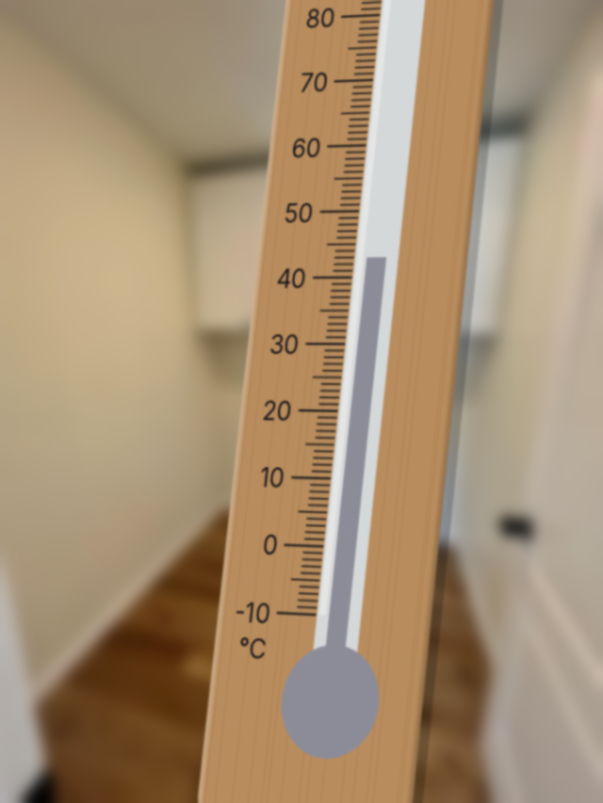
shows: value=43 unit=°C
